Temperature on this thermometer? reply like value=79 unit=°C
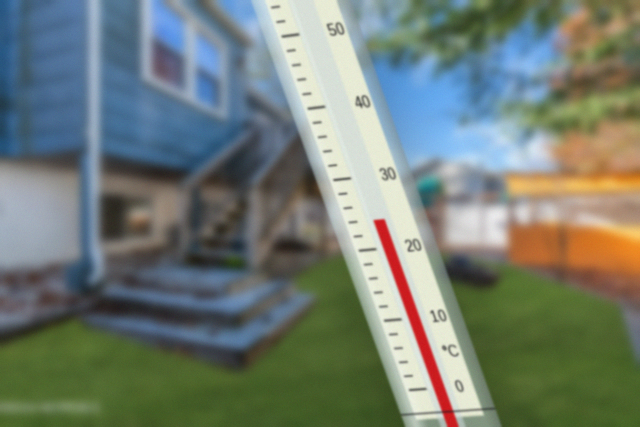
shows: value=24 unit=°C
